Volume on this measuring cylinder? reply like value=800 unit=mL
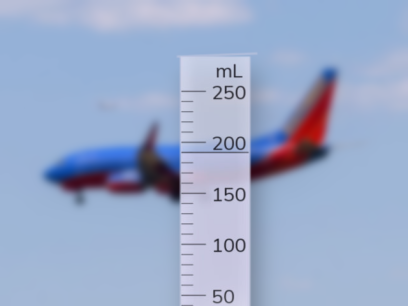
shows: value=190 unit=mL
